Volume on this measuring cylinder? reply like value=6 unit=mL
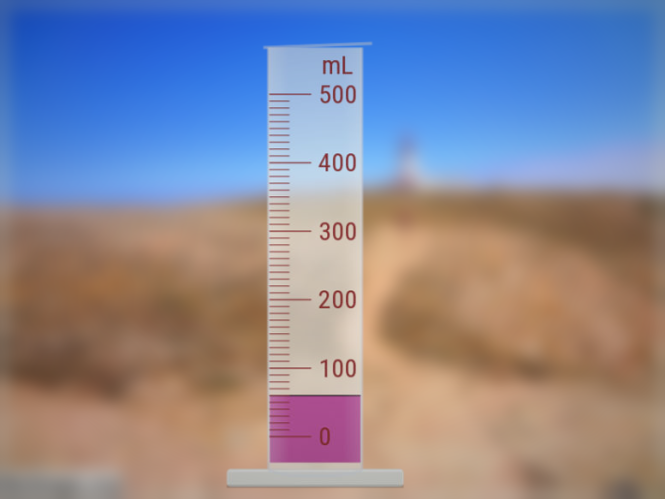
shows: value=60 unit=mL
